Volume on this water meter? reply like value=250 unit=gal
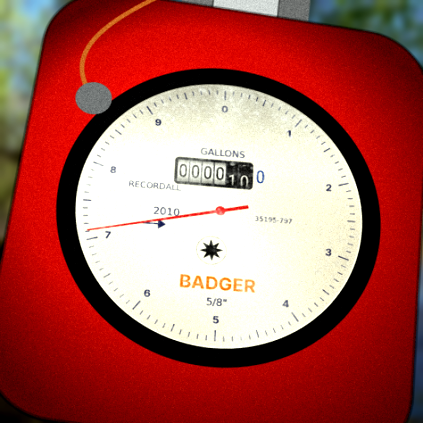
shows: value=97.1 unit=gal
